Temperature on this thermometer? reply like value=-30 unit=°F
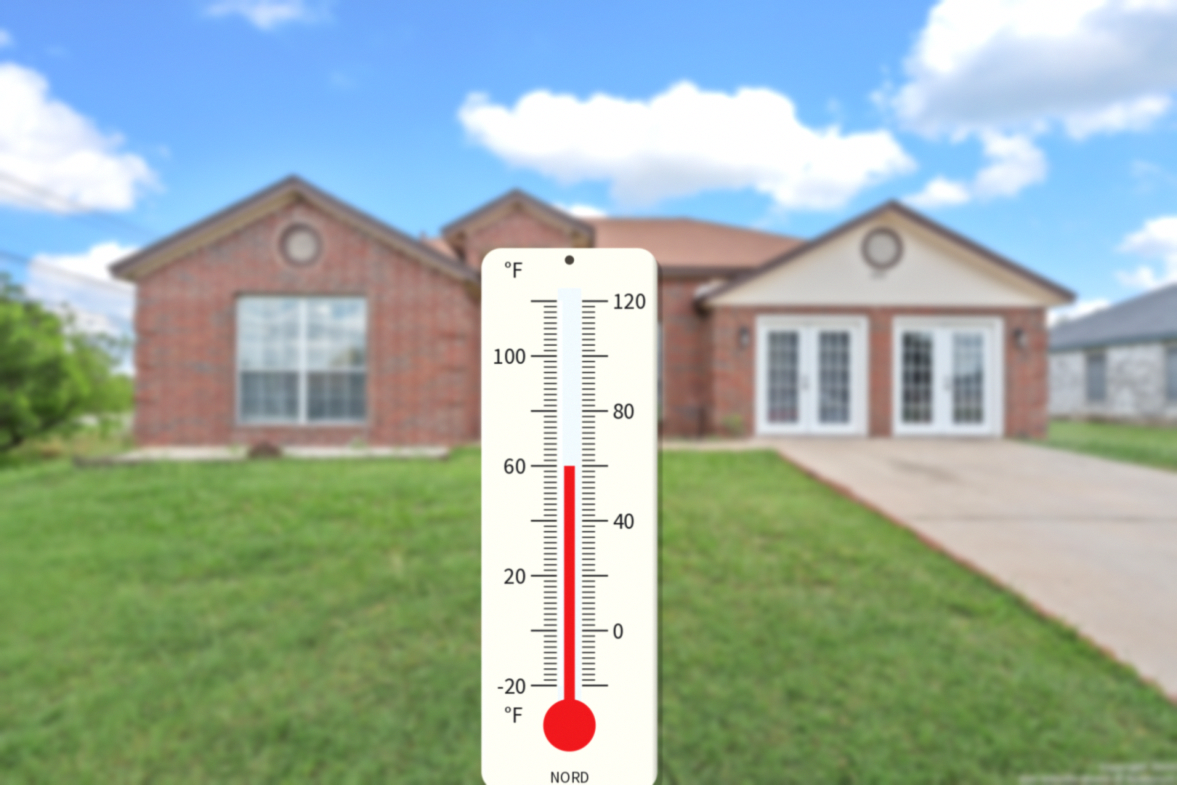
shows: value=60 unit=°F
